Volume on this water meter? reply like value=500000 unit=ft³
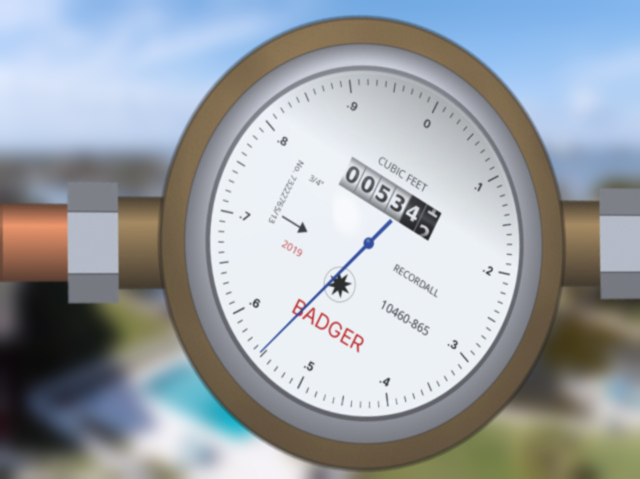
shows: value=5341.55 unit=ft³
